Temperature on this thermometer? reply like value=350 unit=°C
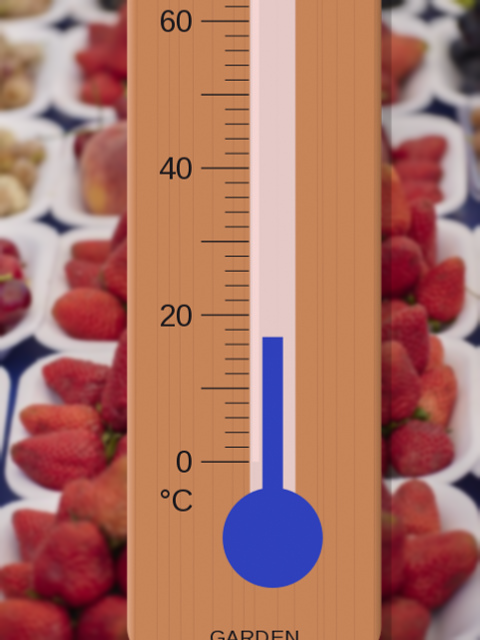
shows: value=17 unit=°C
